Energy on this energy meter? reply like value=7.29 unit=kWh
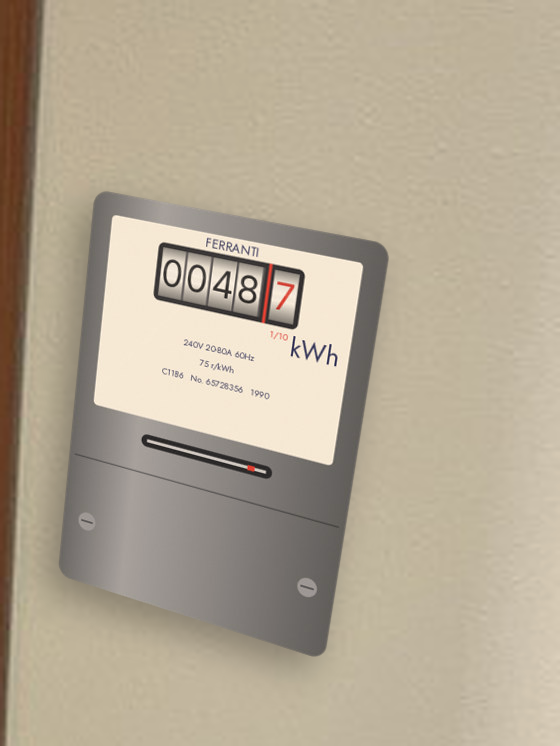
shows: value=48.7 unit=kWh
